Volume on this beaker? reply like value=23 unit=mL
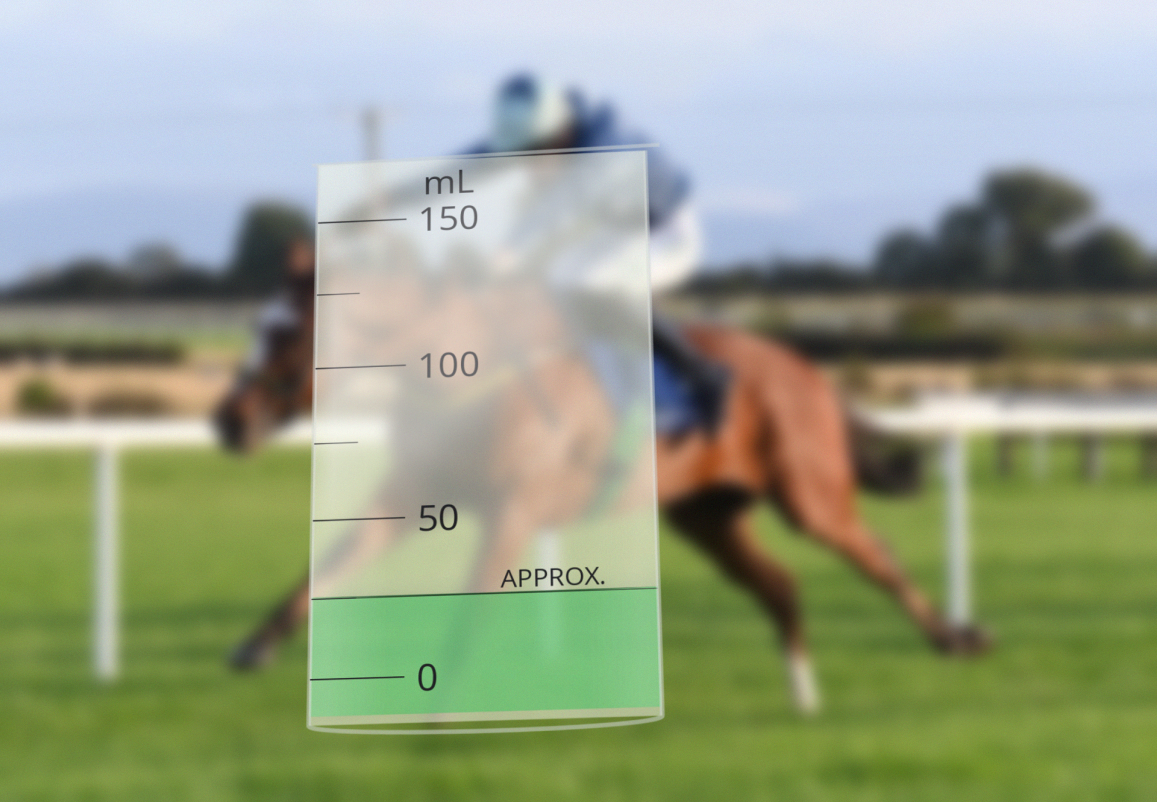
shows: value=25 unit=mL
